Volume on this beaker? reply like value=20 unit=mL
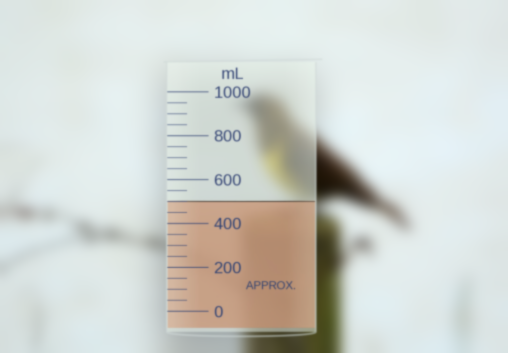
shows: value=500 unit=mL
